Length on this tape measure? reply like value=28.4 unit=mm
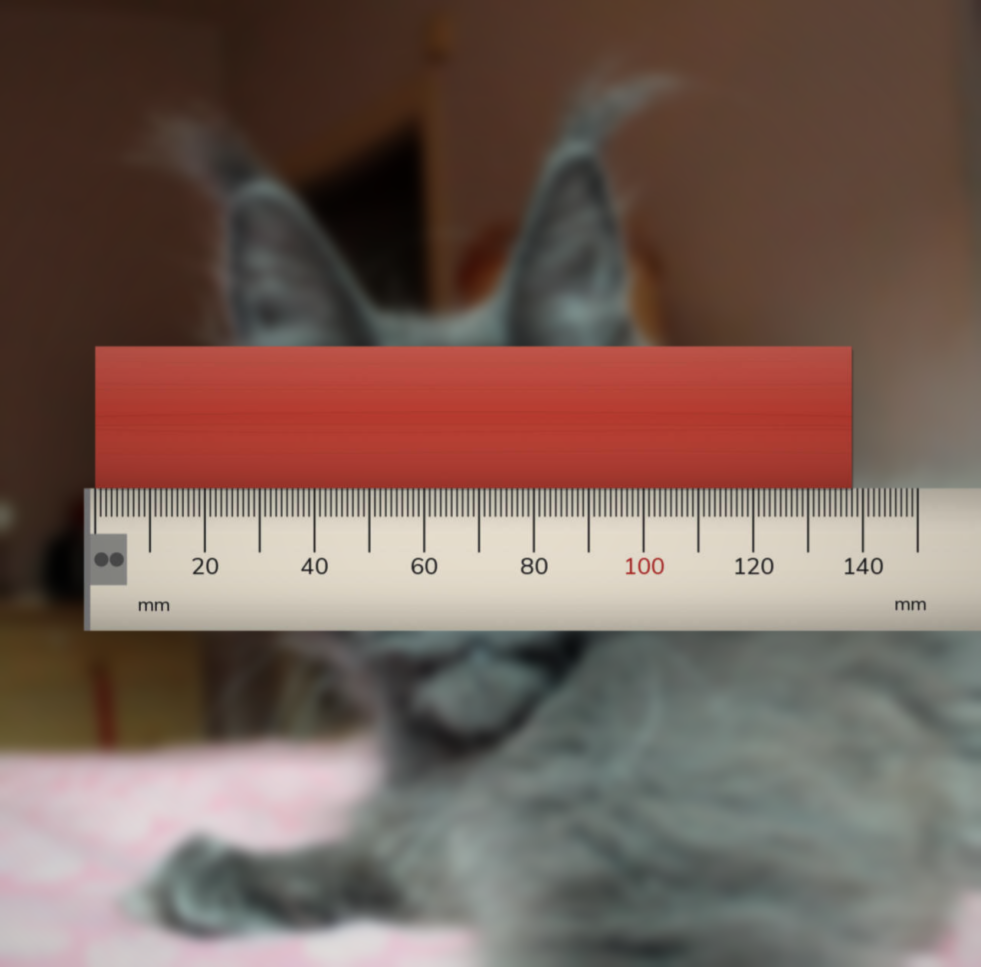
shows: value=138 unit=mm
